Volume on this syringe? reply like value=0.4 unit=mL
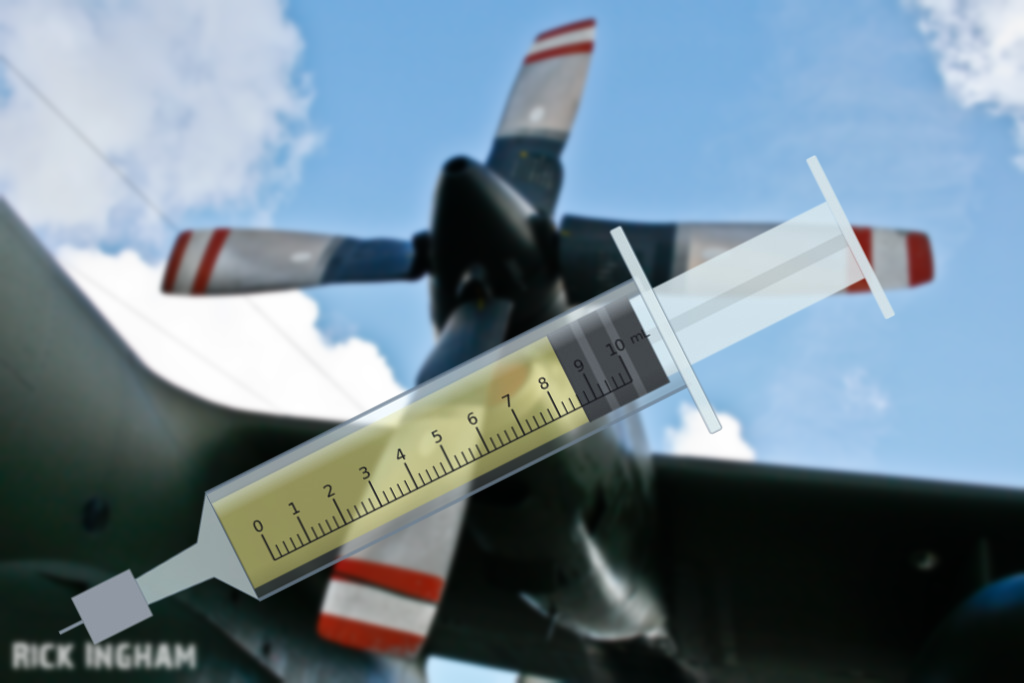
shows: value=8.6 unit=mL
